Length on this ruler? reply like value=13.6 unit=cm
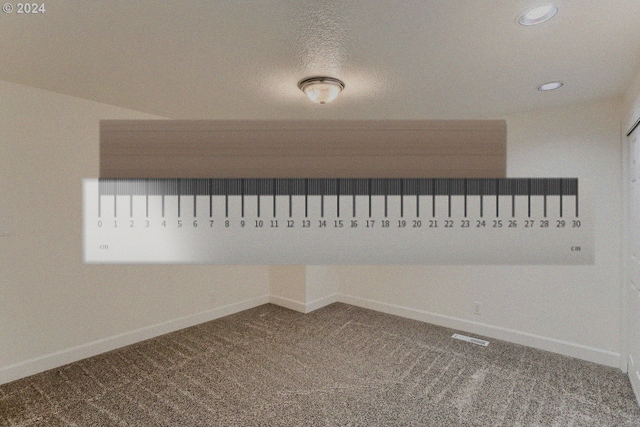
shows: value=25.5 unit=cm
